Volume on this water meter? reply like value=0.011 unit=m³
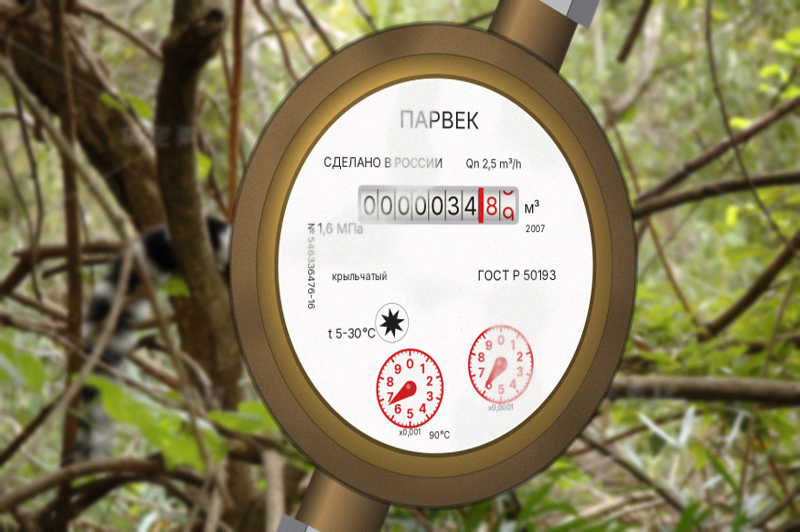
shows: value=34.8866 unit=m³
